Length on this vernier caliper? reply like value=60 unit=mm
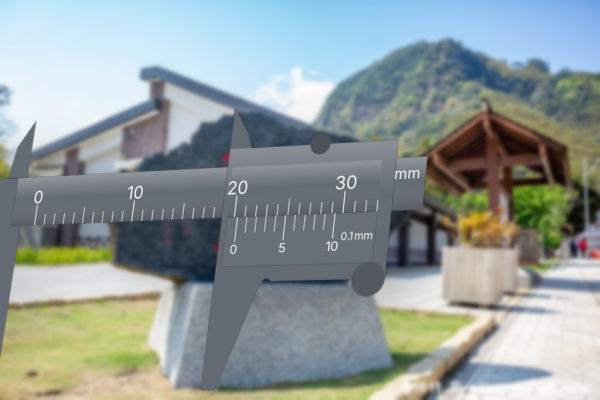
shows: value=20.3 unit=mm
